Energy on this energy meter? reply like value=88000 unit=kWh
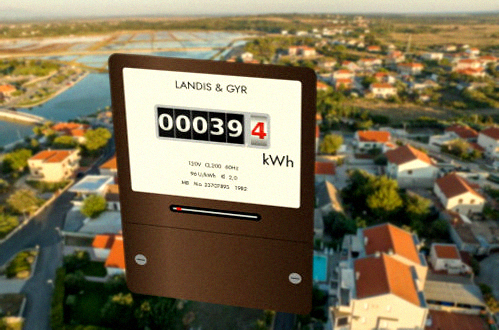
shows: value=39.4 unit=kWh
